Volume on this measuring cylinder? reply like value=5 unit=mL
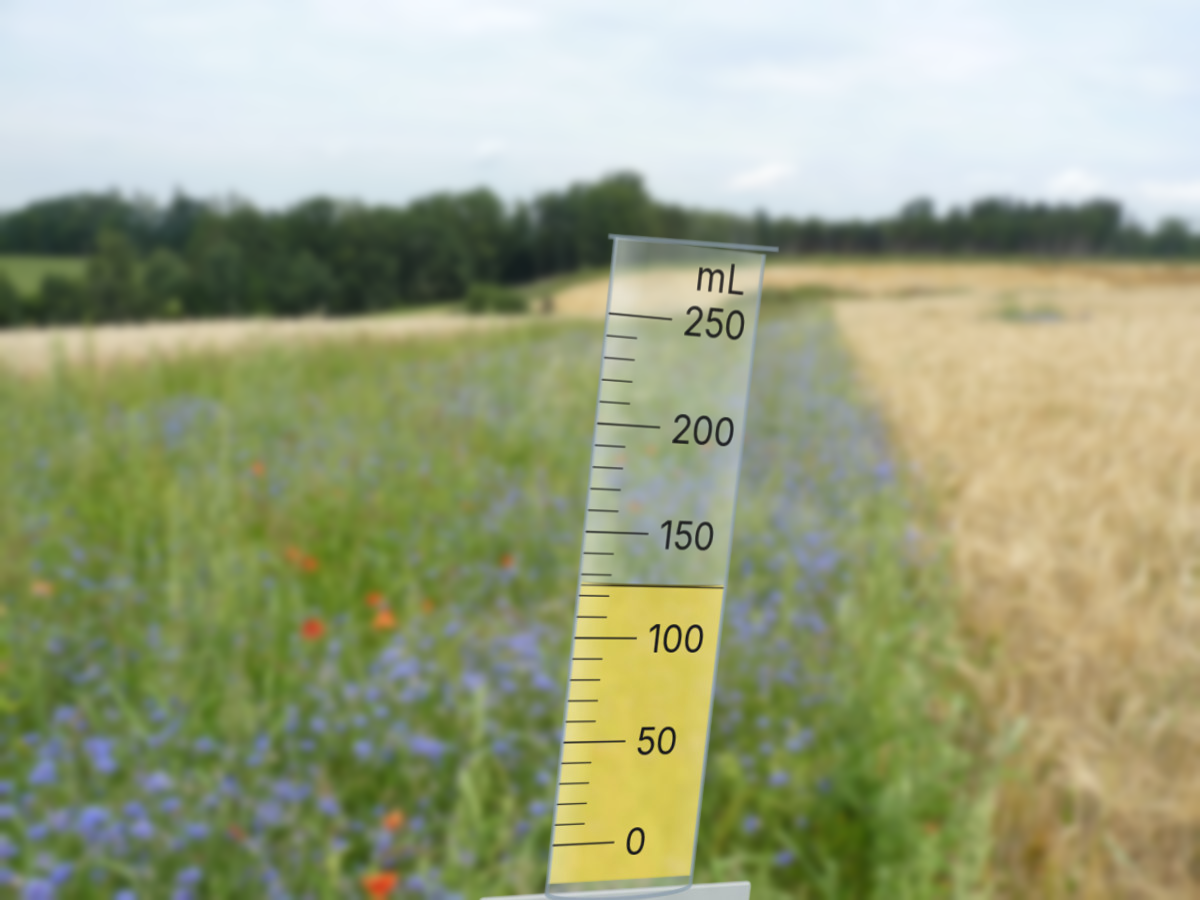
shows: value=125 unit=mL
